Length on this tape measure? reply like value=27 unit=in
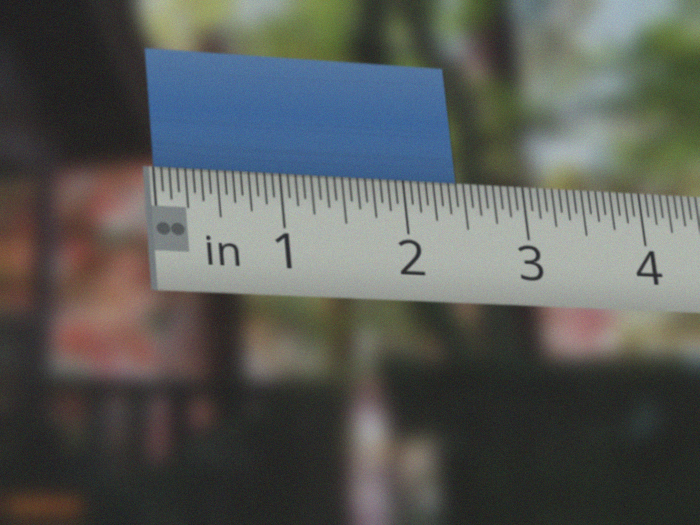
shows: value=2.4375 unit=in
